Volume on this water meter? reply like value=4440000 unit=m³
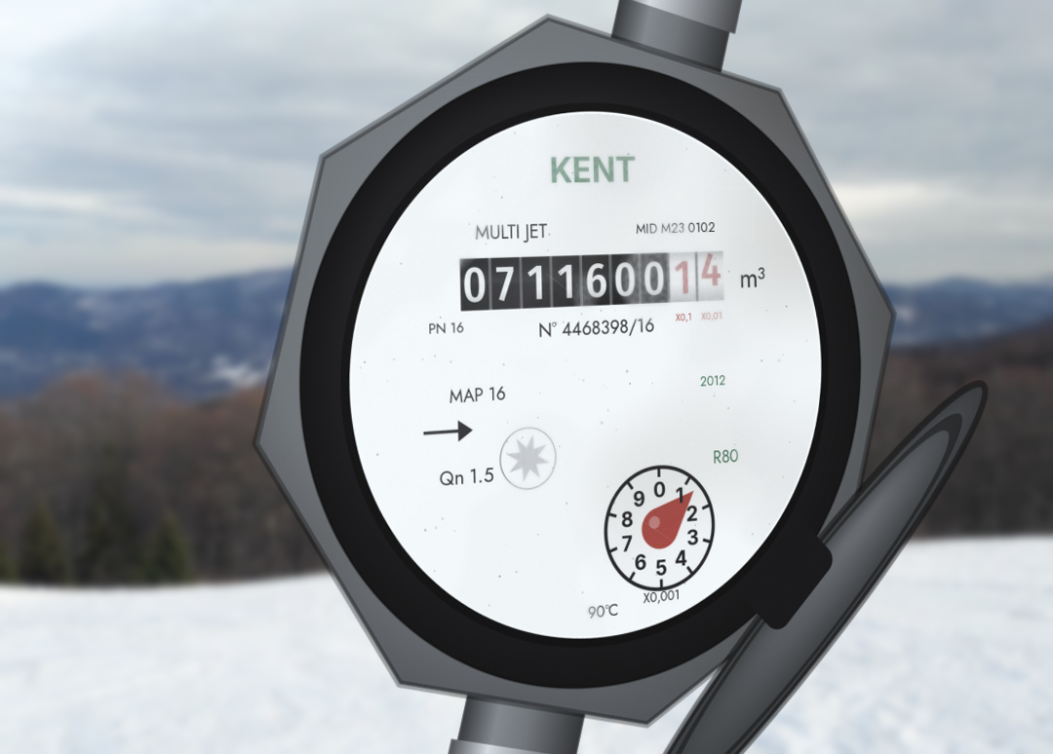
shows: value=711600.141 unit=m³
